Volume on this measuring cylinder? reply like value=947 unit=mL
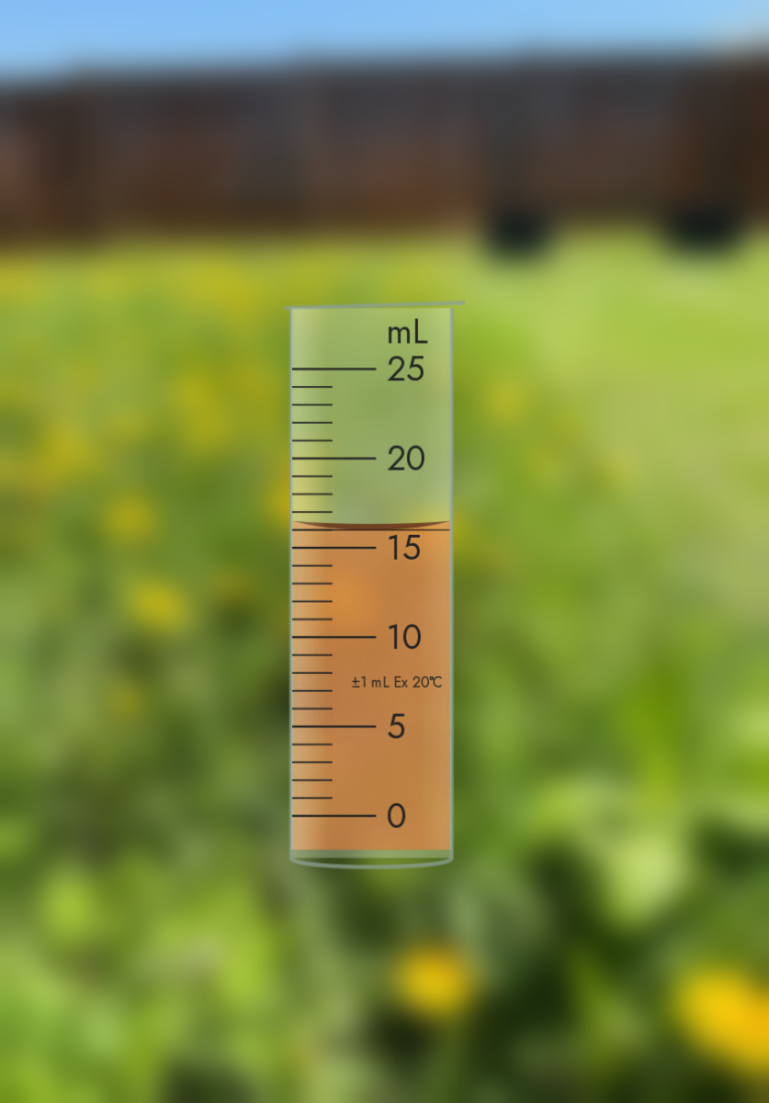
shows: value=16 unit=mL
